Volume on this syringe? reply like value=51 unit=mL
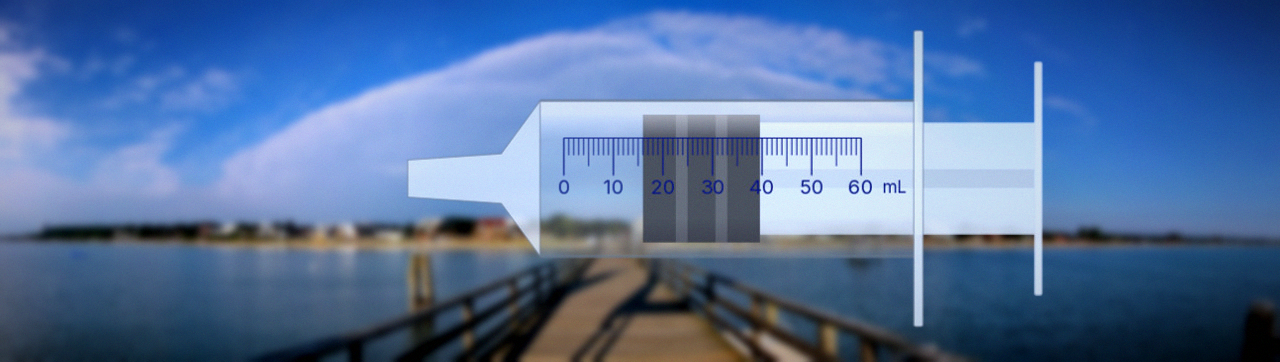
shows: value=16 unit=mL
